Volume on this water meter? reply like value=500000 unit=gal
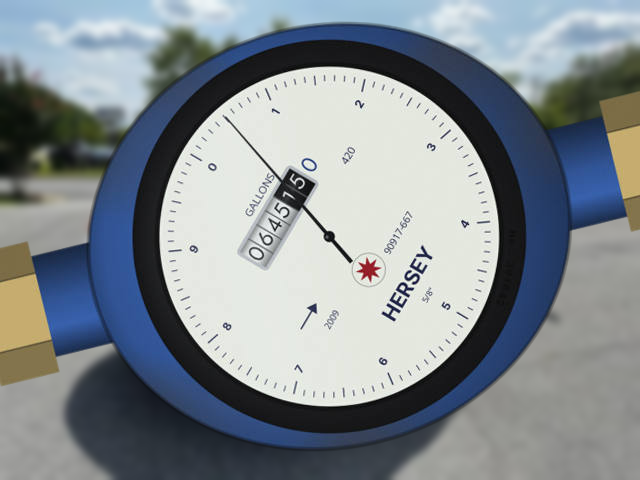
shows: value=645150.5 unit=gal
